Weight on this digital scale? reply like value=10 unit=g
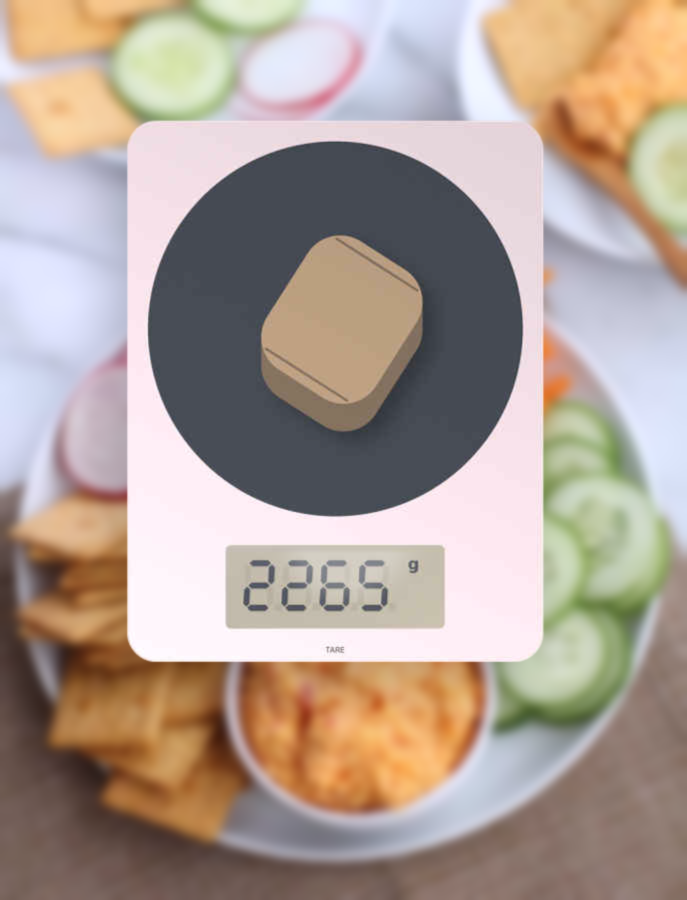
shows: value=2265 unit=g
